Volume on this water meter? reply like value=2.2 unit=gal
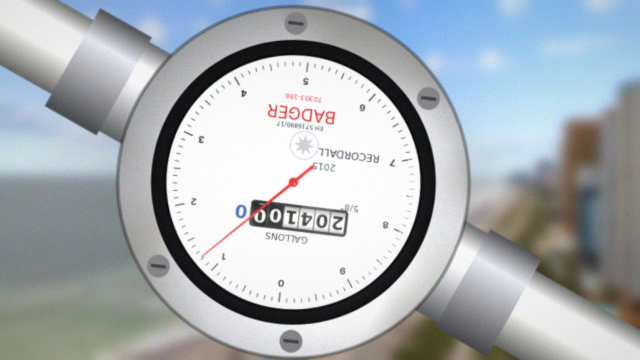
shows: value=2041001.2 unit=gal
